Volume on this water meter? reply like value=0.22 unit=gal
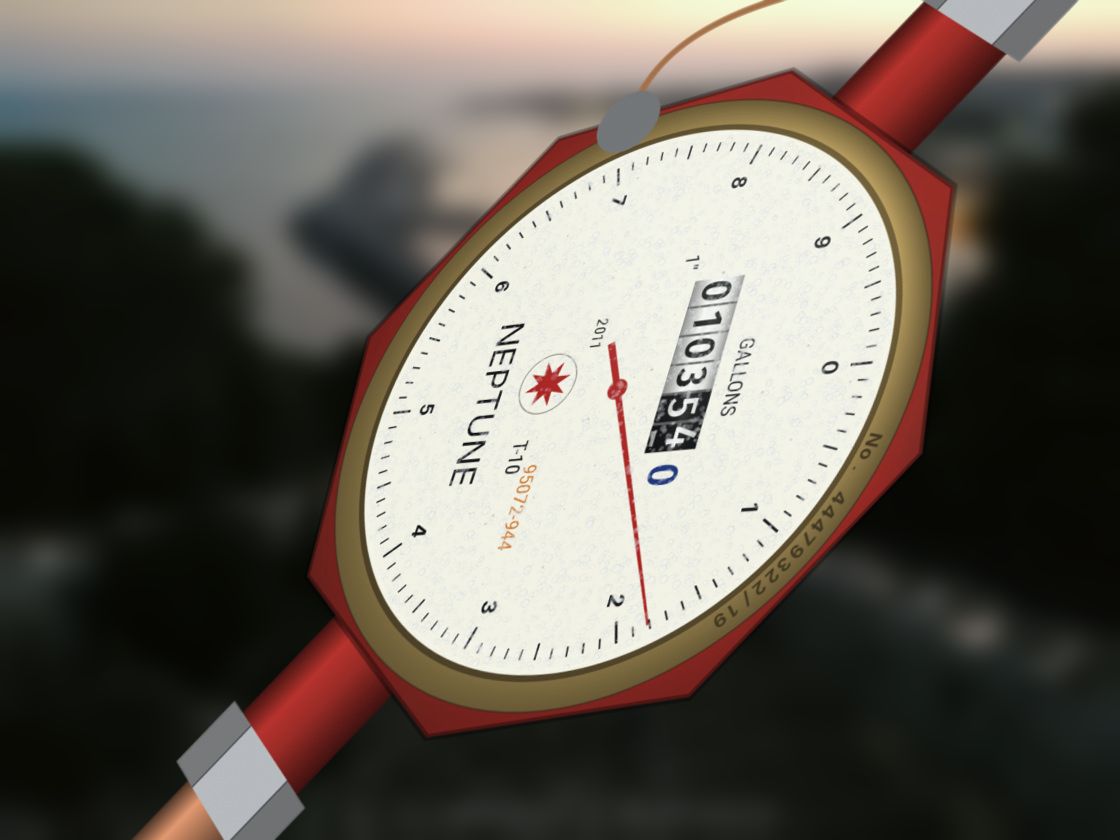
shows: value=103541.8 unit=gal
